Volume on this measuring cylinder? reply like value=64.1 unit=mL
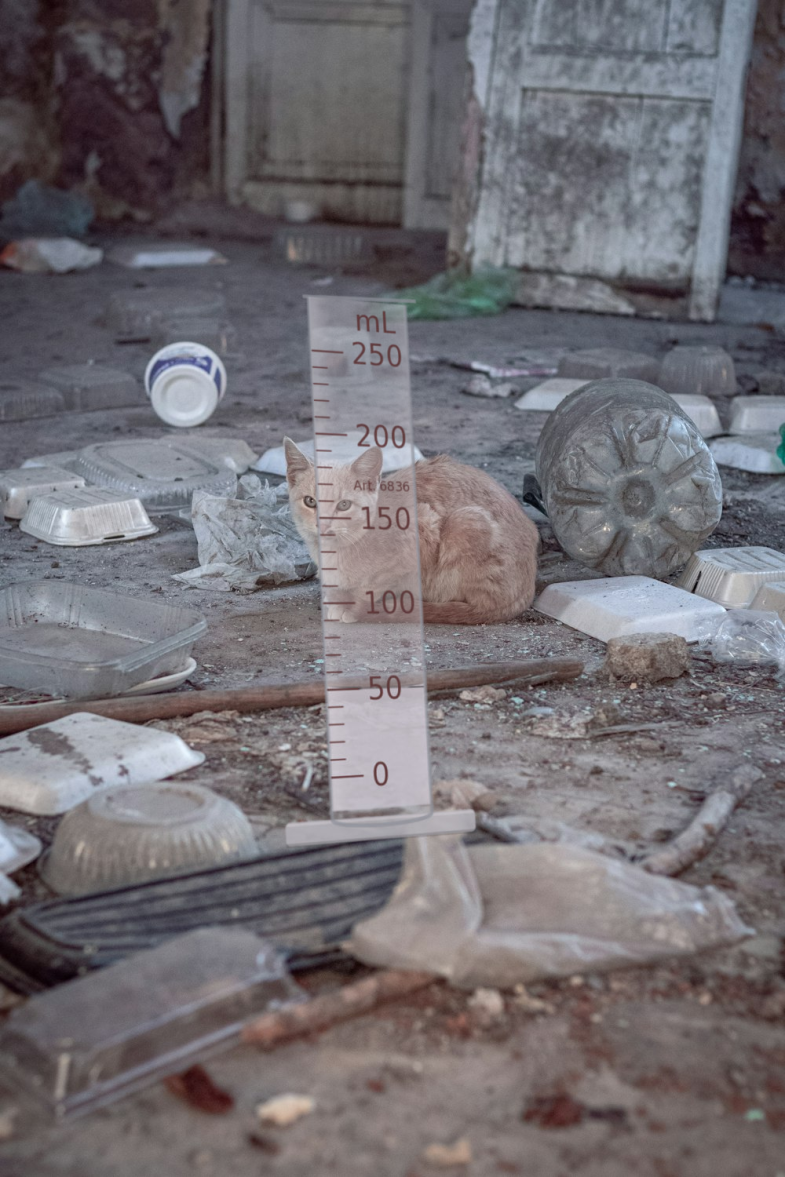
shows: value=50 unit=mL
